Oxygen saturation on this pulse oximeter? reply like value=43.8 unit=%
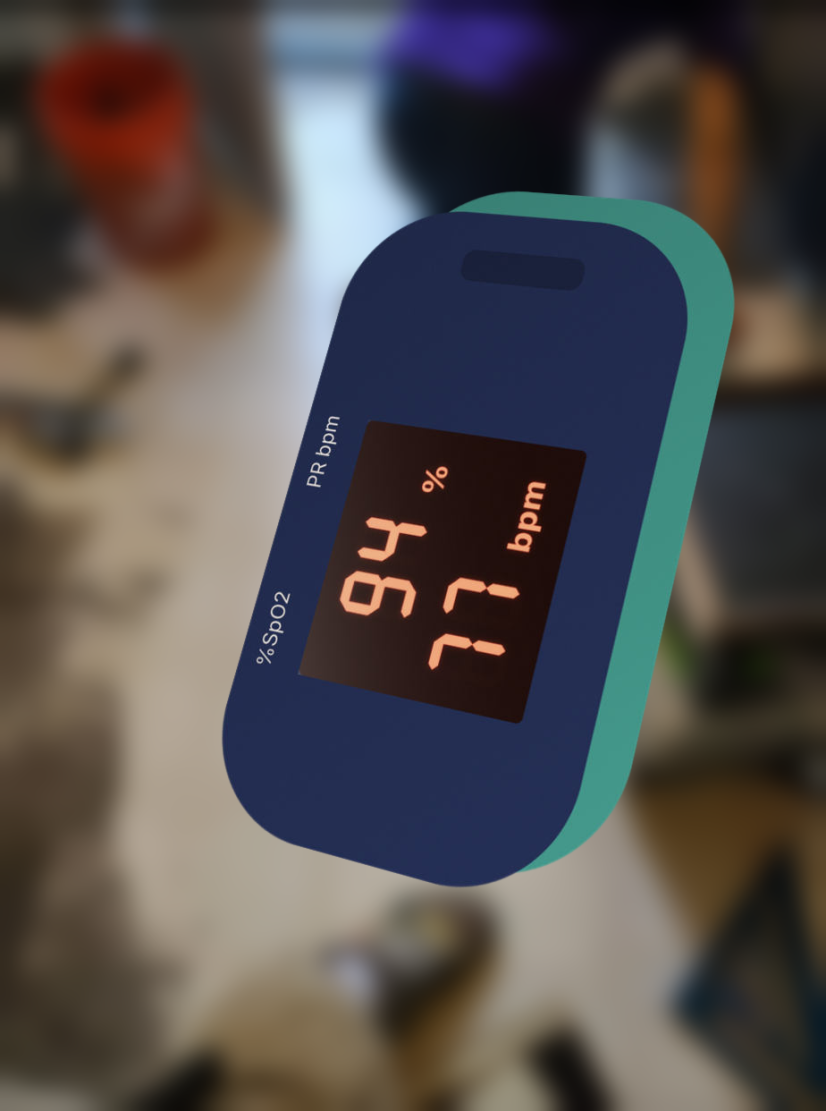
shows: value=94 unit=%
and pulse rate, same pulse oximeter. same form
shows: value=77 unit=bpm
